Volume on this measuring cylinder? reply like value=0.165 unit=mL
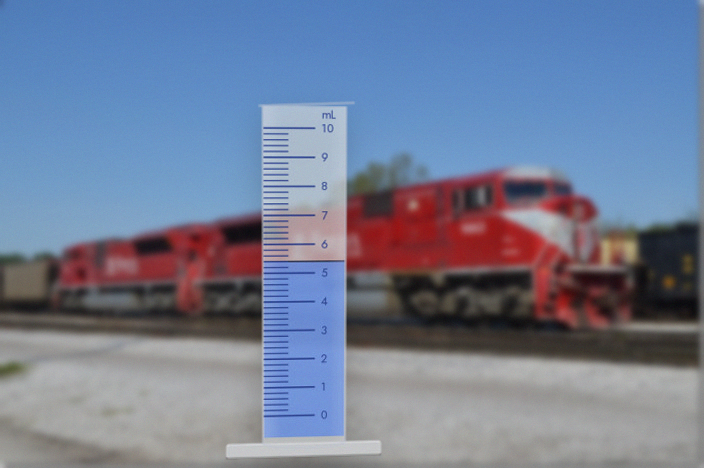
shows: value=5.4 unit=mL
